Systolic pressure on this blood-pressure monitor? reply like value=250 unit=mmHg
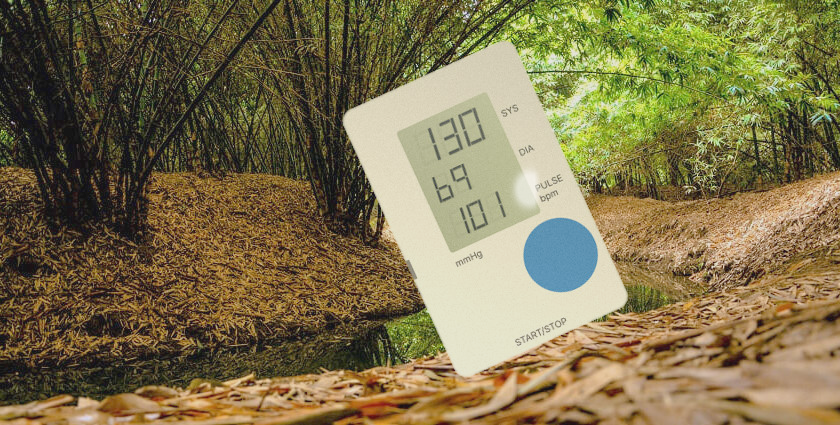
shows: value=130 unit=mmHg
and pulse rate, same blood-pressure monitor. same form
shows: value=101 unit=bpm
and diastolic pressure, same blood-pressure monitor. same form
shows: value=69 unit=mmHg
